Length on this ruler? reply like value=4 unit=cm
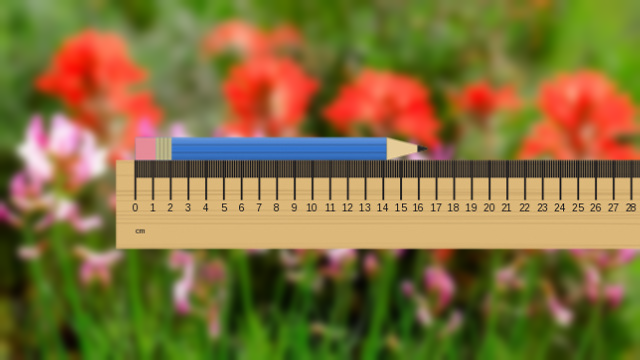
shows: value=16.5 unit=cm
